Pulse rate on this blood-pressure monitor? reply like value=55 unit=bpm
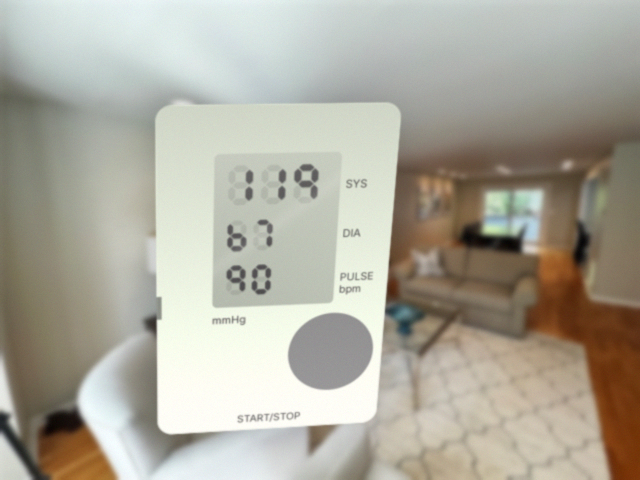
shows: value=90 unit=bpm
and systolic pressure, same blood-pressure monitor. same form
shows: value=119 unit=mmHg
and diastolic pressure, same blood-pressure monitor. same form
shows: value=67 unit=mmHg
